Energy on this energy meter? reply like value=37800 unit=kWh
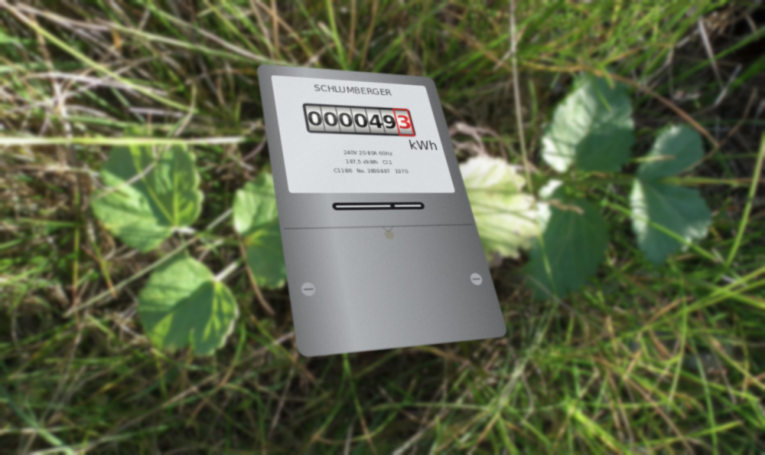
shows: value=49.3 unit=kWh
